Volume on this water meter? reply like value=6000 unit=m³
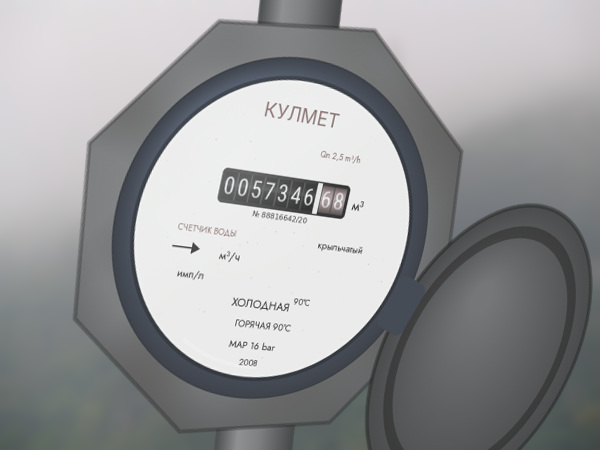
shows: value=57346.68 unit=m³
